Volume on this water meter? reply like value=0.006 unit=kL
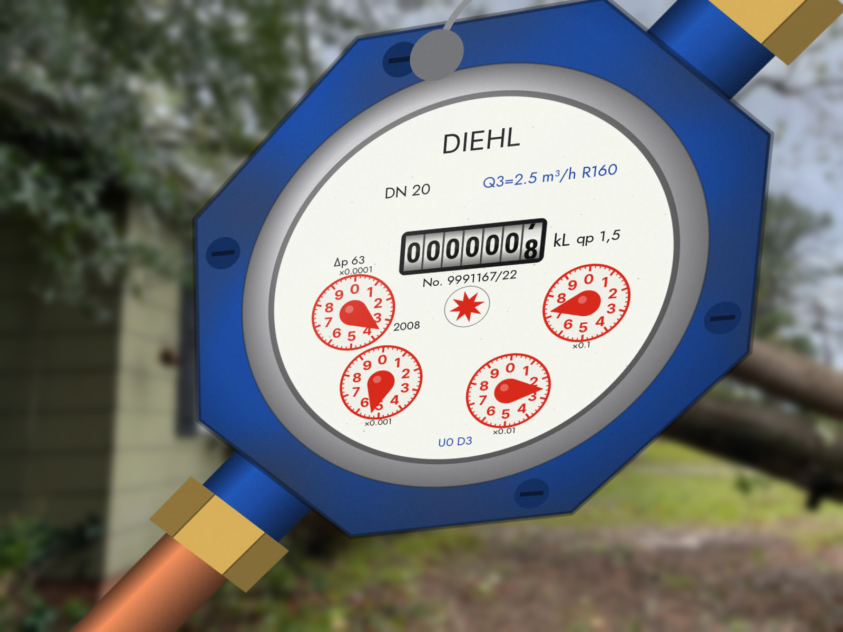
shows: value=7.7253 unit=kL
